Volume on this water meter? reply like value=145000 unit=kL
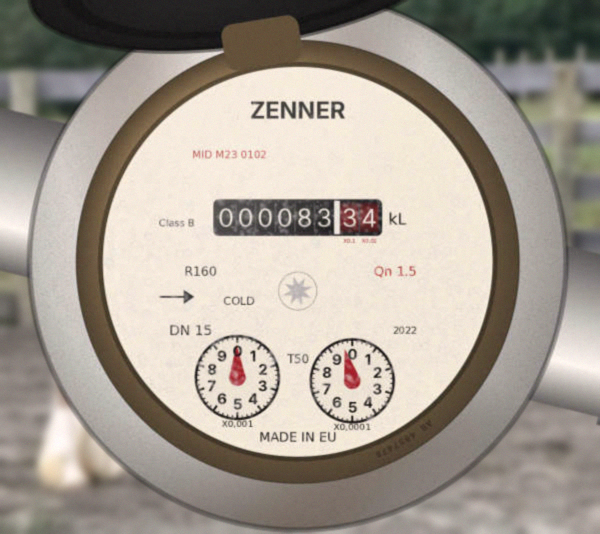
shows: value=83.3399 unit=kL
